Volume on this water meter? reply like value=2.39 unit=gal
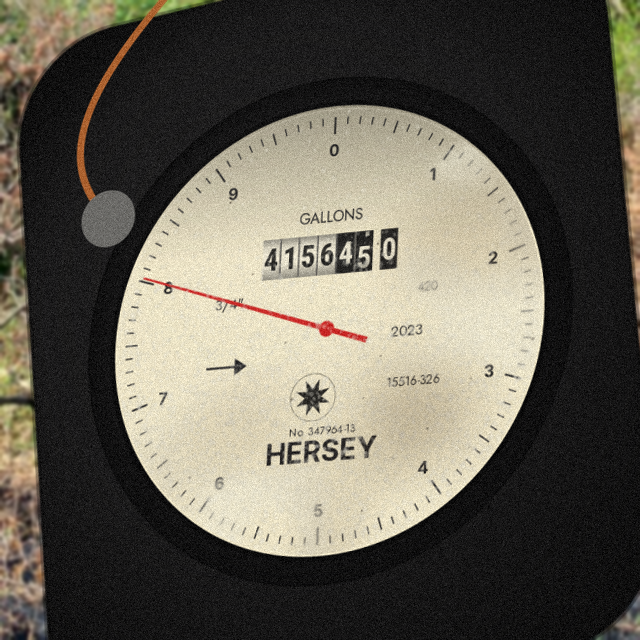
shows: value=4156448.0 unit=gal
